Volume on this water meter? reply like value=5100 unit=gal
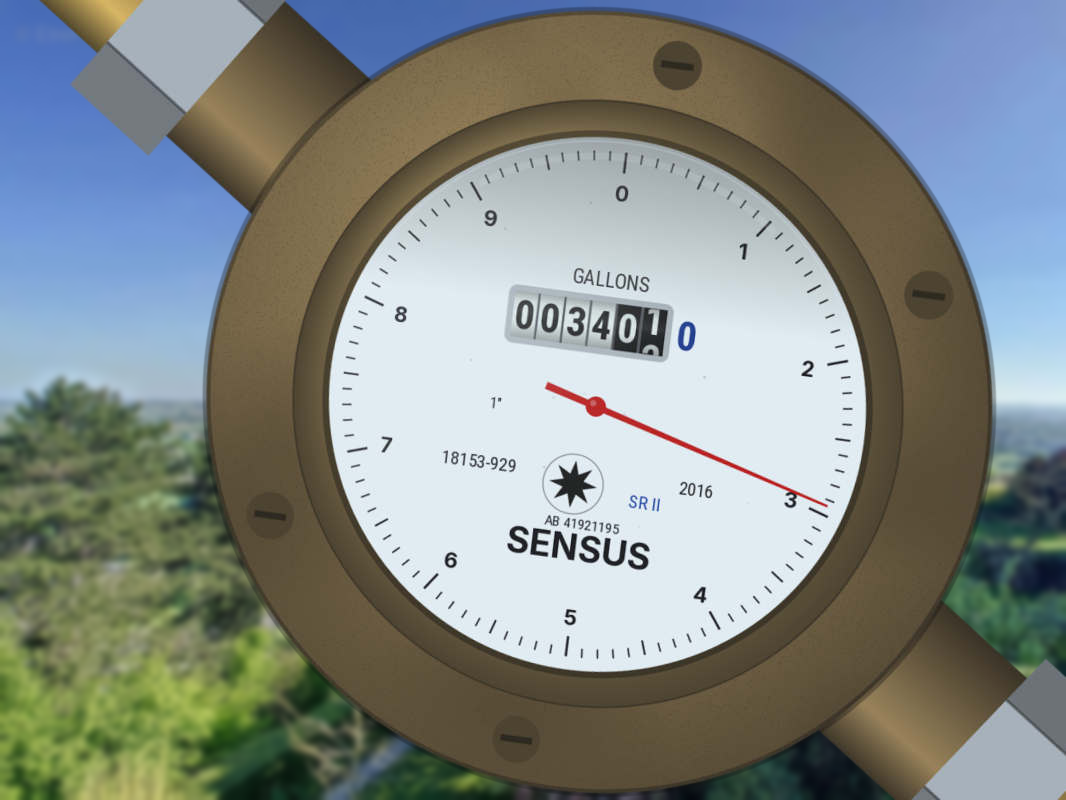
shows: value=34012.9 unit=gal
